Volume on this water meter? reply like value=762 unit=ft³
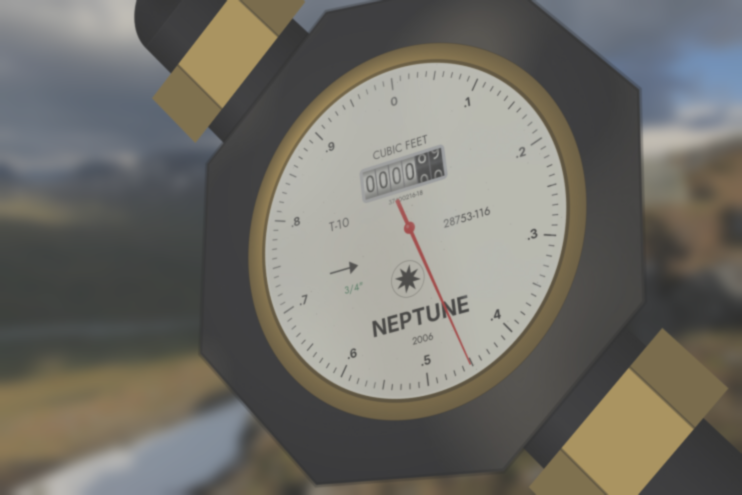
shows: value=89.45 unit=ft³
